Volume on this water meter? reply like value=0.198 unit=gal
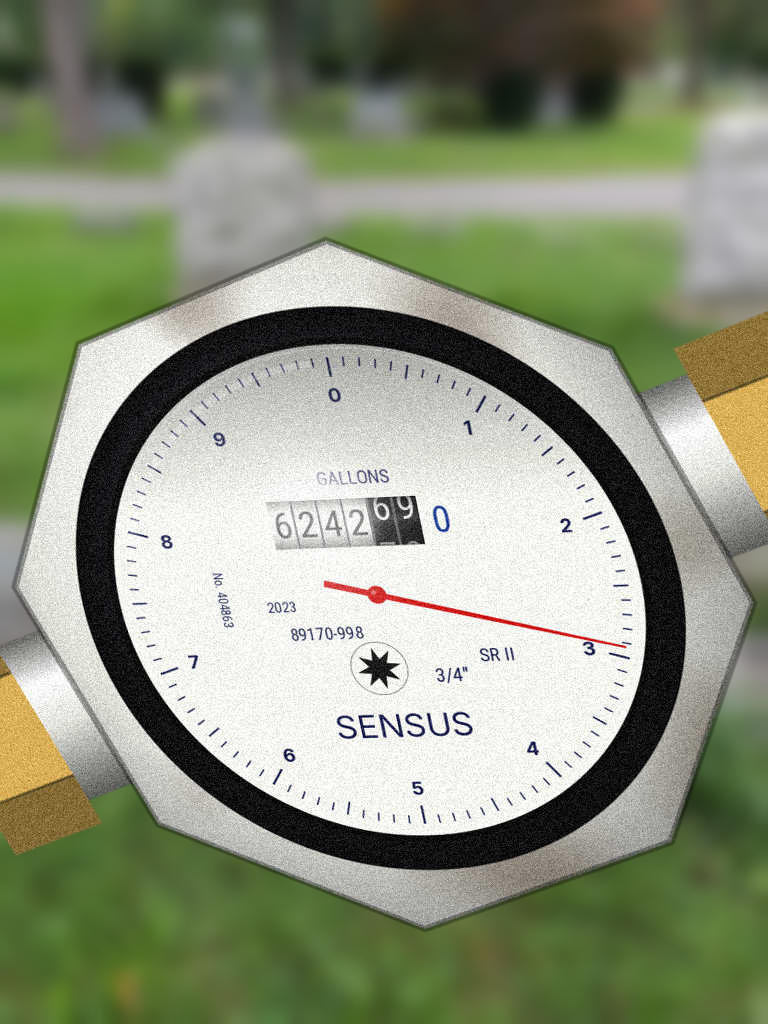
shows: value=6242692.9 unit=gal
